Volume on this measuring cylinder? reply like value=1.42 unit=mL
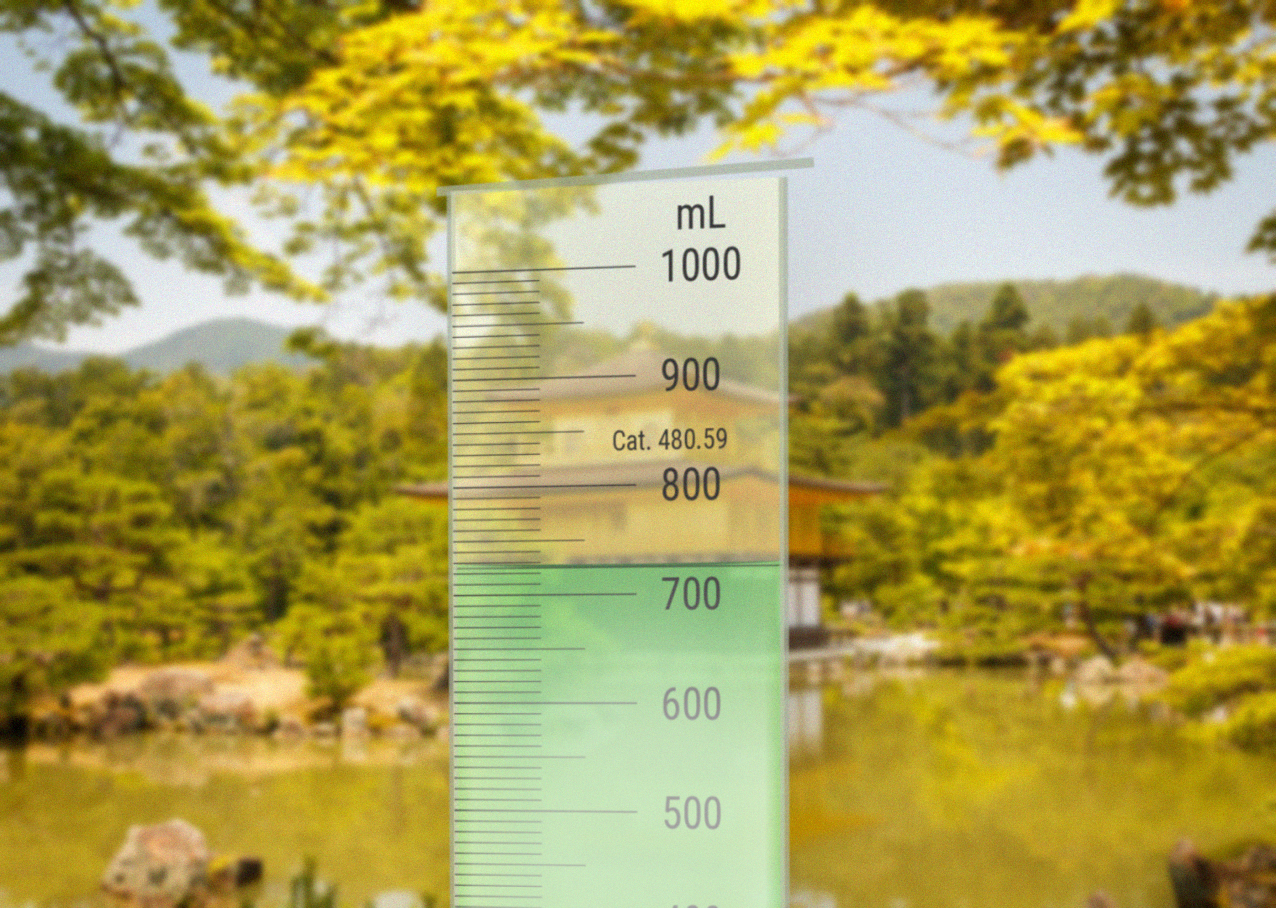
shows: value=725 unit=mL
